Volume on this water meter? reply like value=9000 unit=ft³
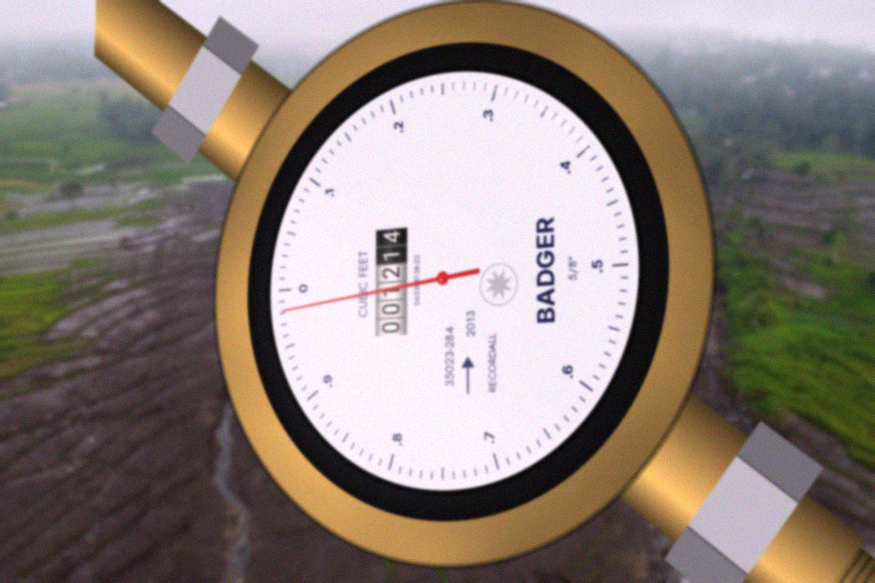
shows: value=1213.98 unit=ft³
